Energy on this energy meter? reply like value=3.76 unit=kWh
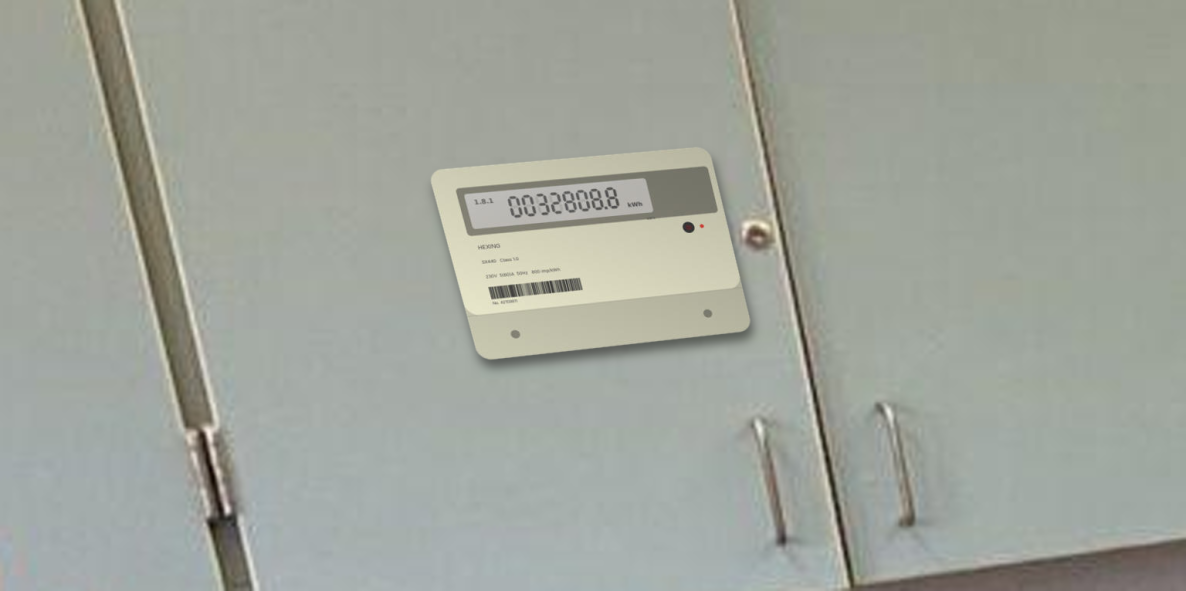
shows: value=32808.8 unit=kWh
